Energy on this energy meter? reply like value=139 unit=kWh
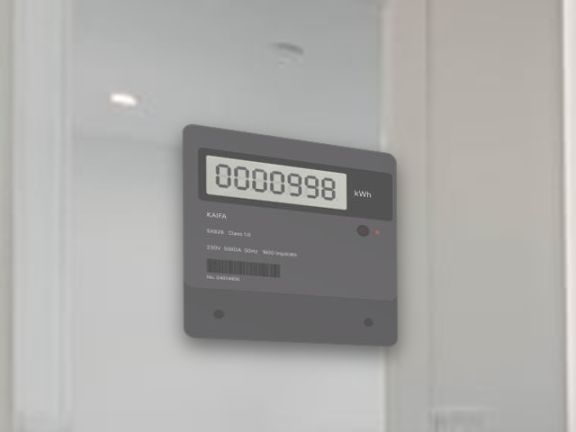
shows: value=998 unit=kWh
